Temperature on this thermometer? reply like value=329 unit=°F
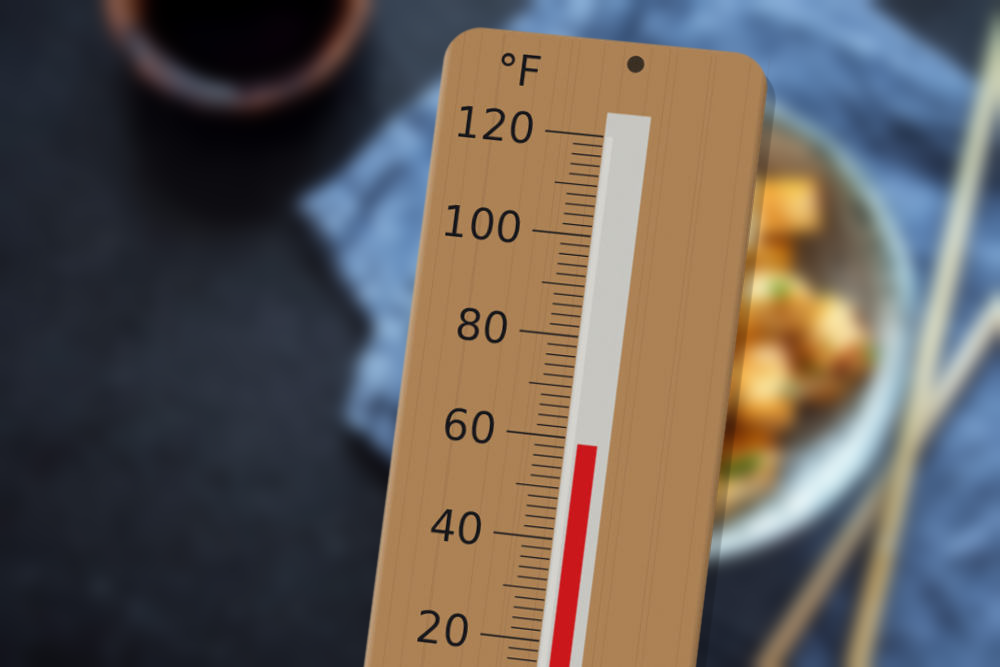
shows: value=59 unit=°F
